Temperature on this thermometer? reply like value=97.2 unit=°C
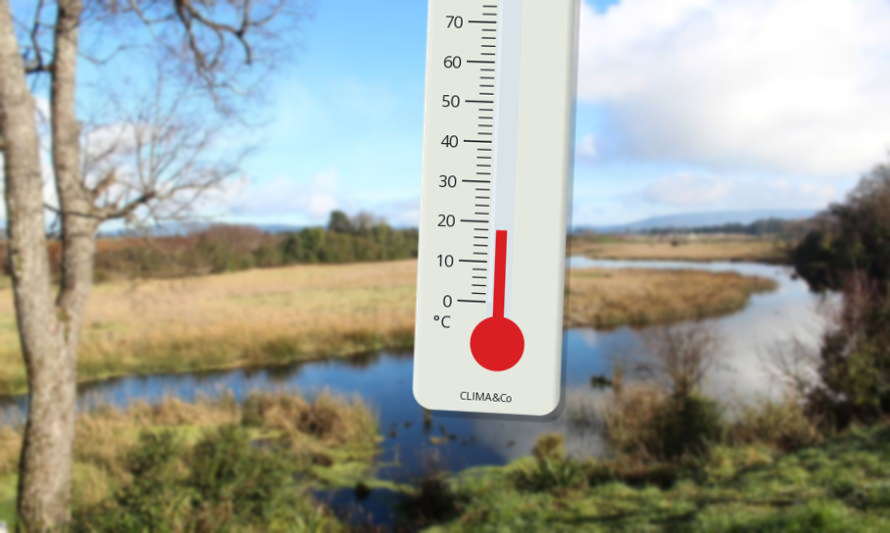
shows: value=18 unit=°C
